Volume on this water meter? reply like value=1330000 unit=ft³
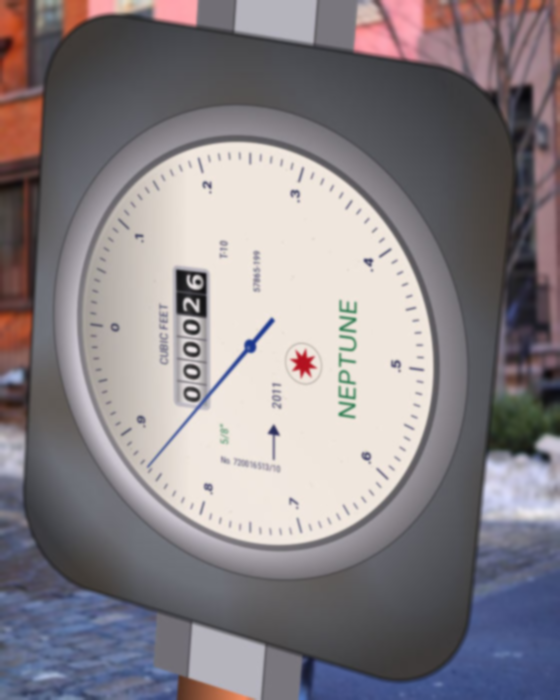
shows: value=25.86 unit=ft³
